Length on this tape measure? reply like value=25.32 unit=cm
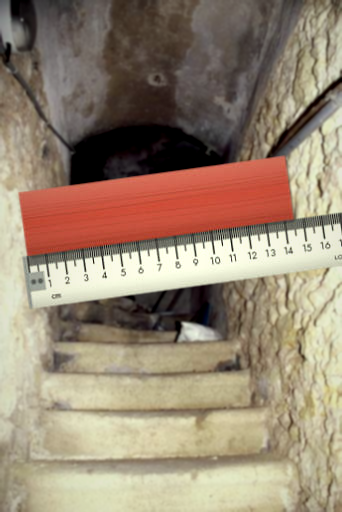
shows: value=14.5 unit=cm
